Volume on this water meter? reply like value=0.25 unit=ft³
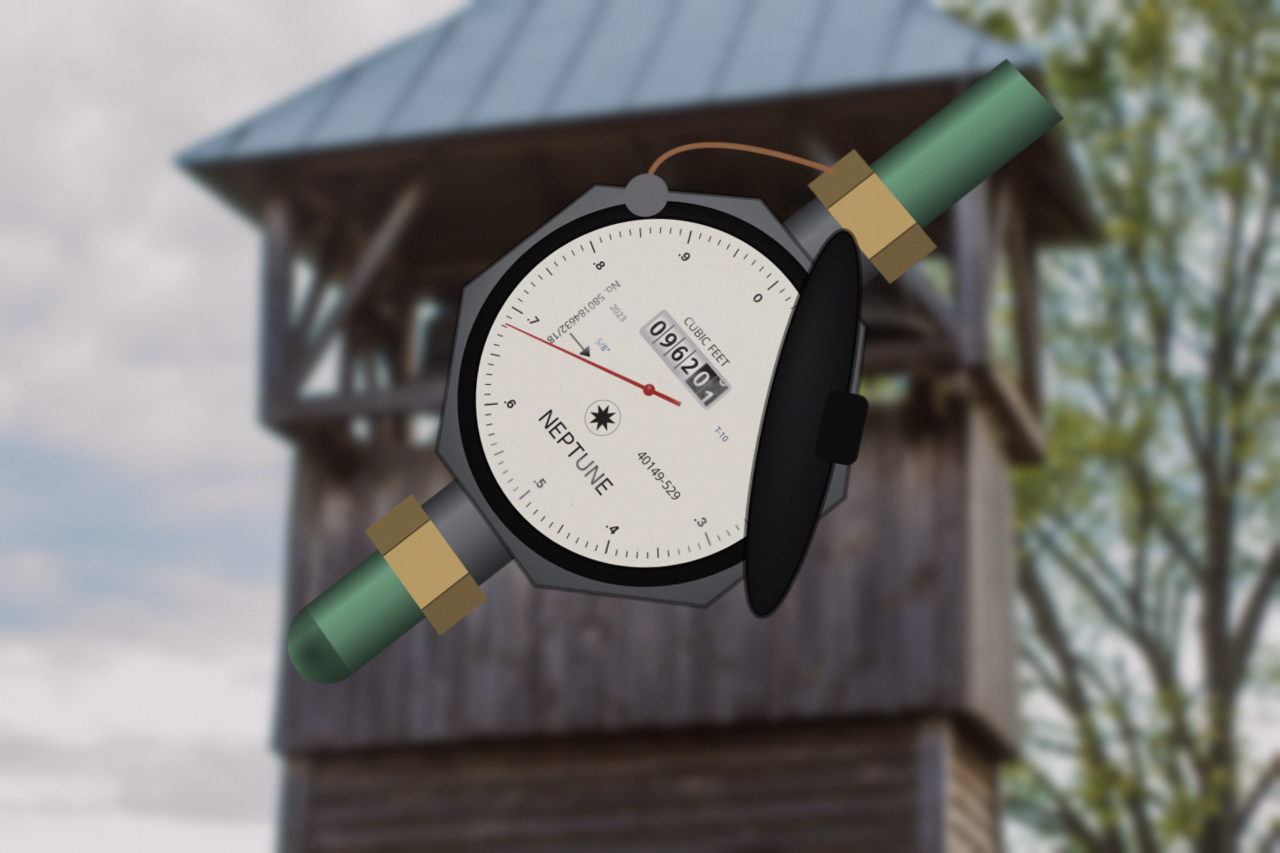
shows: value=96200.68 unit=ft³
